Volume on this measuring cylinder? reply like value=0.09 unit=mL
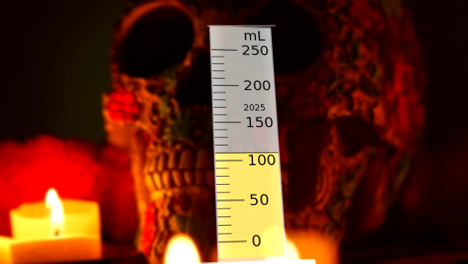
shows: value=110 unit=mL
